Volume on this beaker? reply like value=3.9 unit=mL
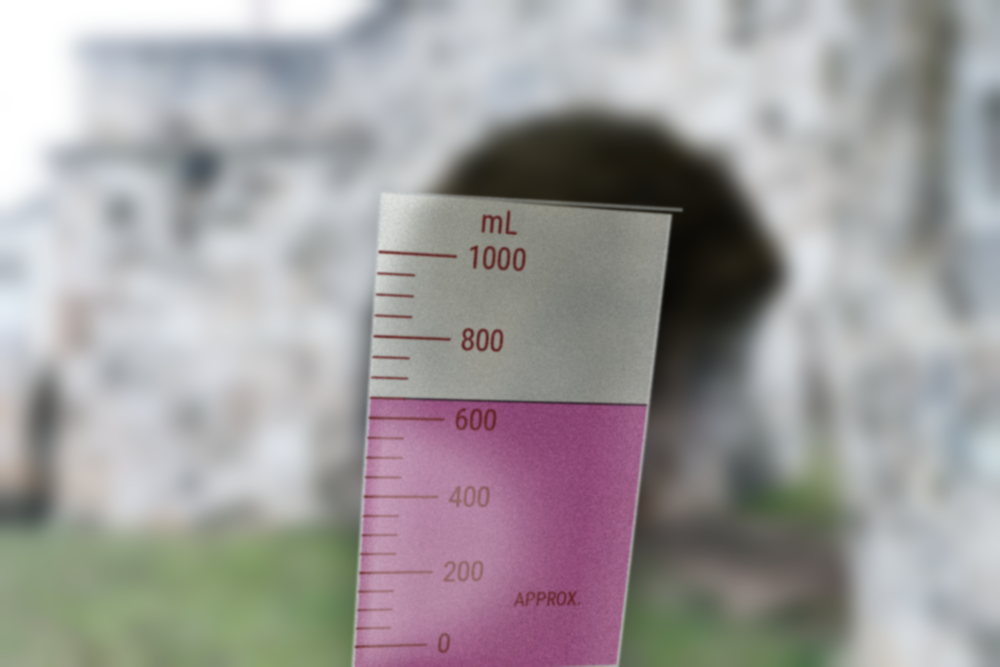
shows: value=650 unit=mL
